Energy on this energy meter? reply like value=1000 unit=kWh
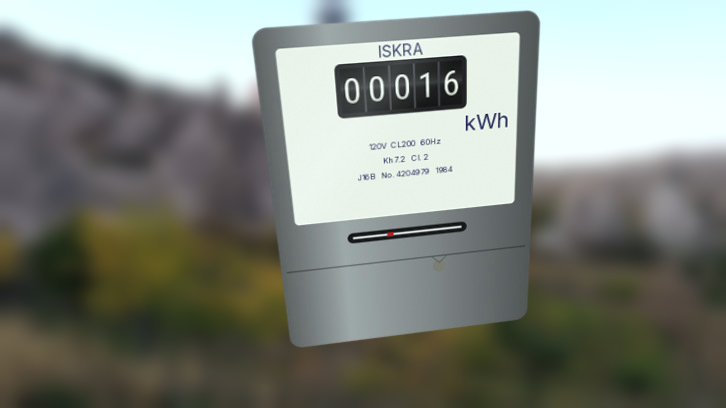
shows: value=16 unit=kWh
